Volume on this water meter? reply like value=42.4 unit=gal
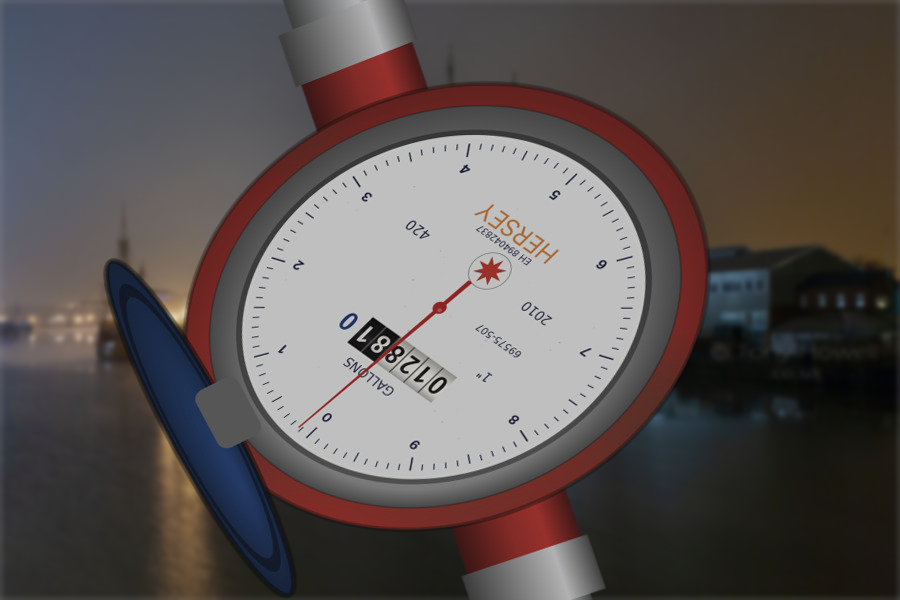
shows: value=128810.1 unit=gal
